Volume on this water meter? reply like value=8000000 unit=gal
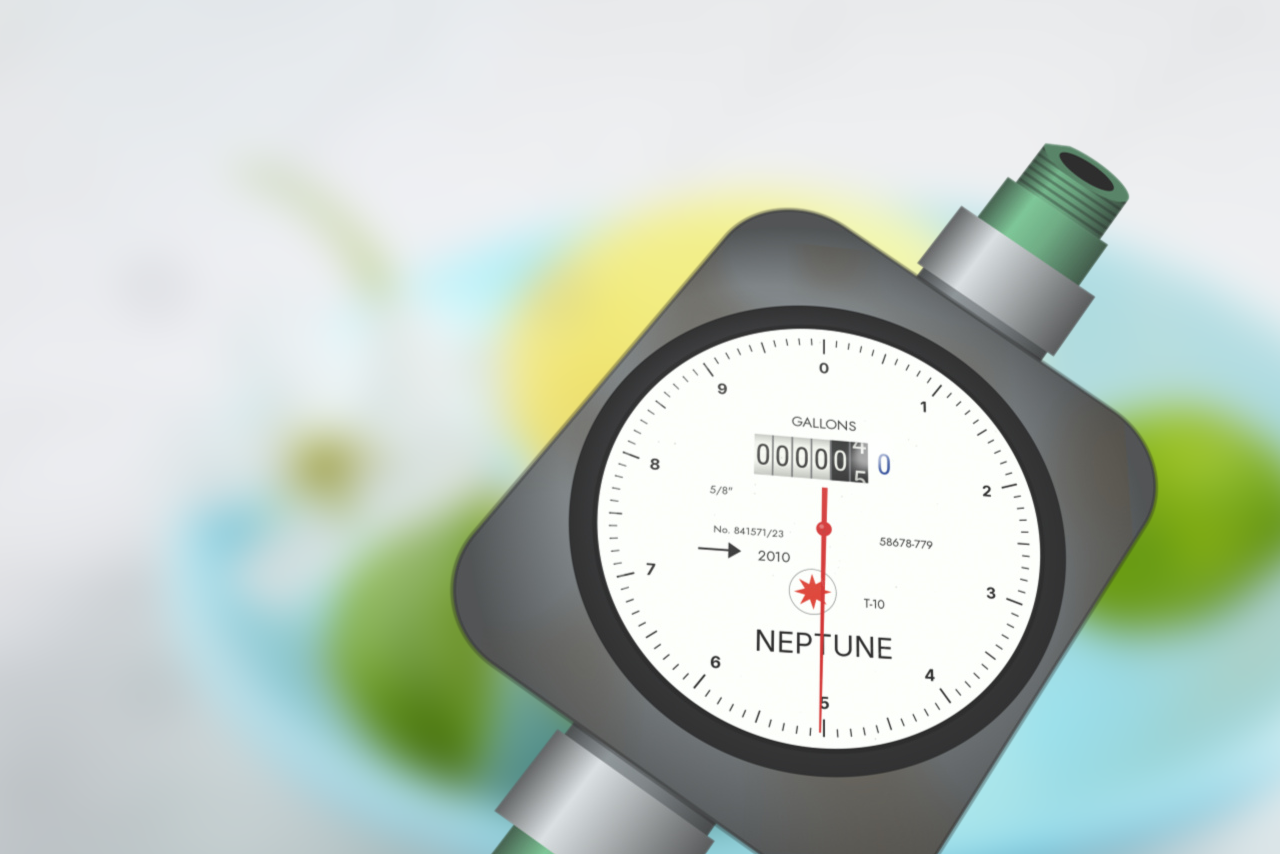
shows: value=45.0 unit=gal
